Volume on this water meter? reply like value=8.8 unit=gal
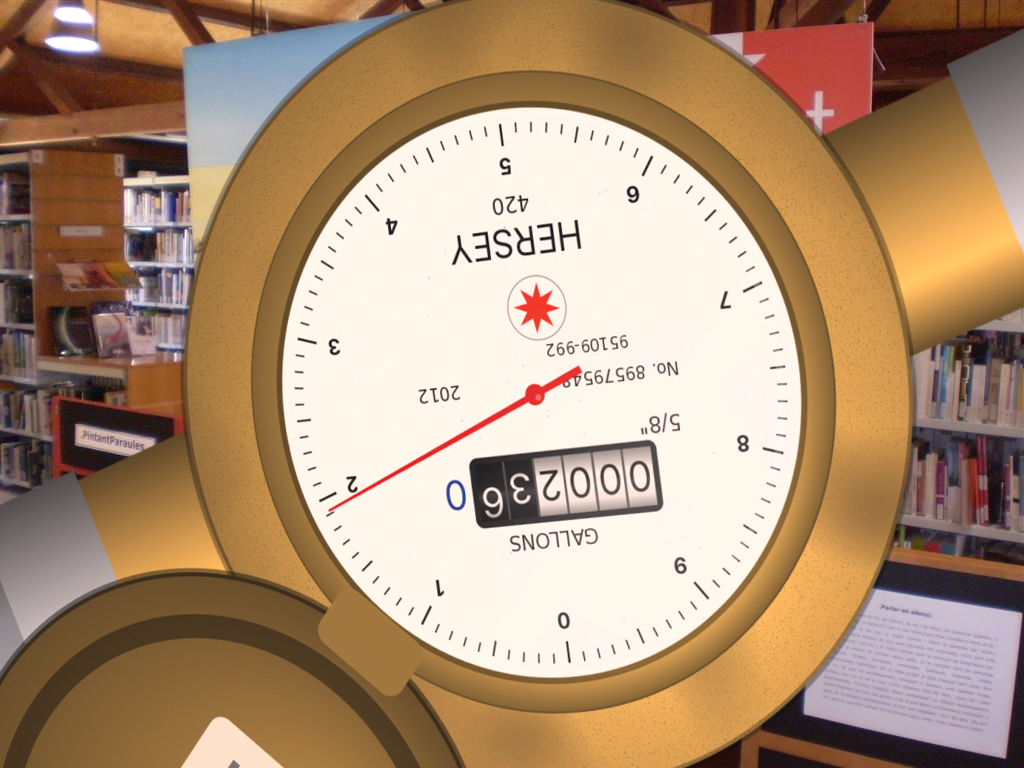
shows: value=2361.9 unit=gal
